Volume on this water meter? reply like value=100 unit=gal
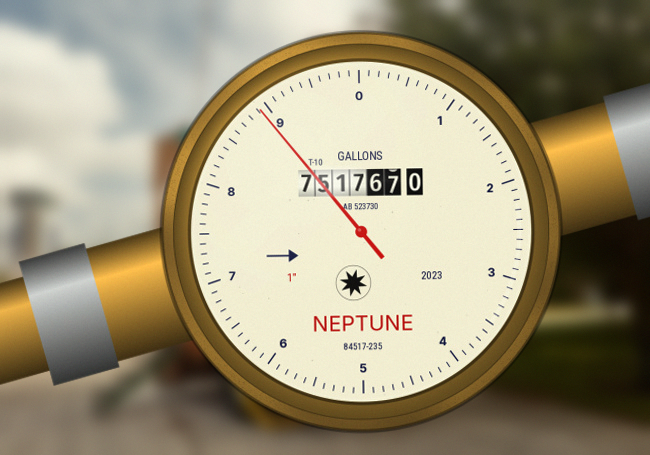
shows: value=7517668.9 unit=gal
